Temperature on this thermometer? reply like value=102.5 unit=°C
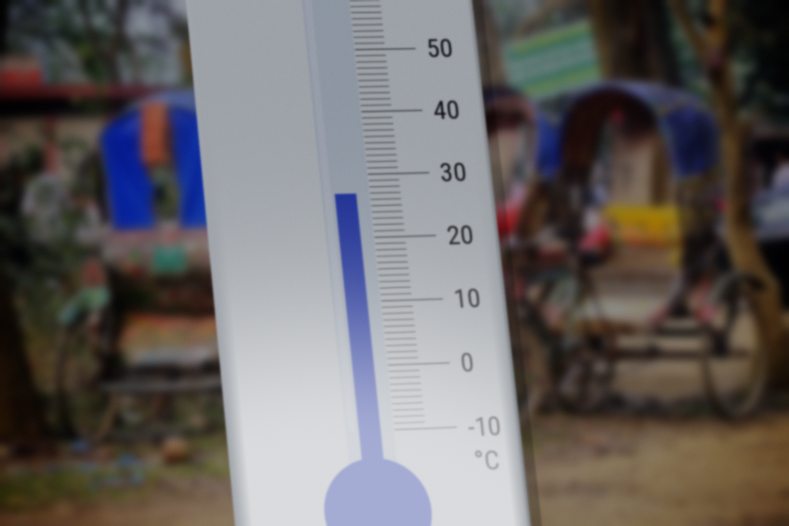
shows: value=27 unit=°C
